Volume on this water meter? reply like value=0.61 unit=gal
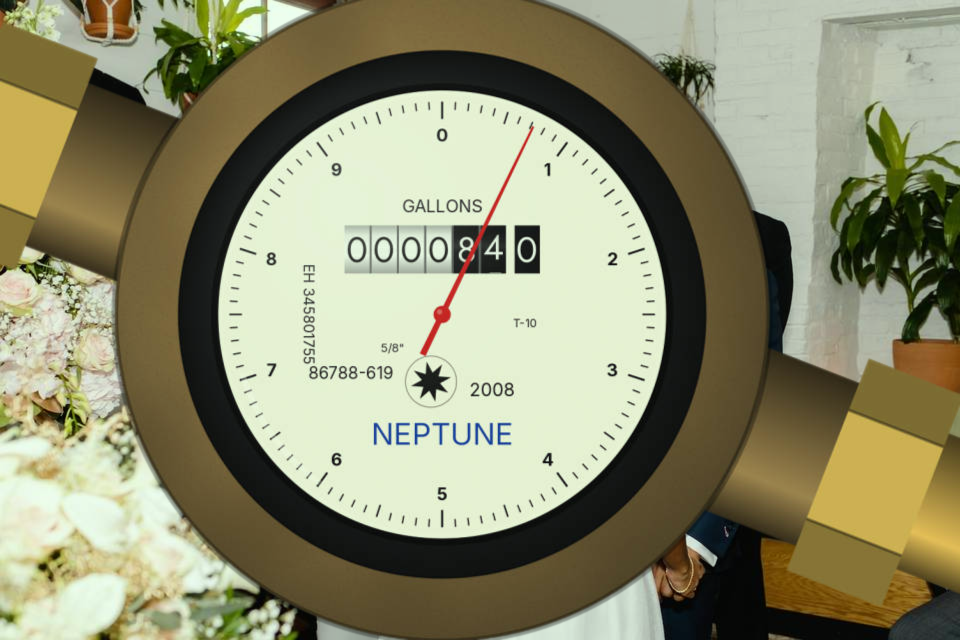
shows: value=840.7 unit=gal
